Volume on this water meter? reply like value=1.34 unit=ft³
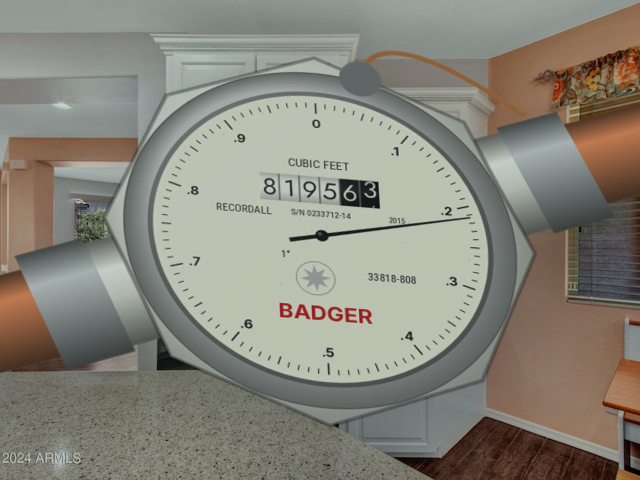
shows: value=819563.21 unit=ft³
